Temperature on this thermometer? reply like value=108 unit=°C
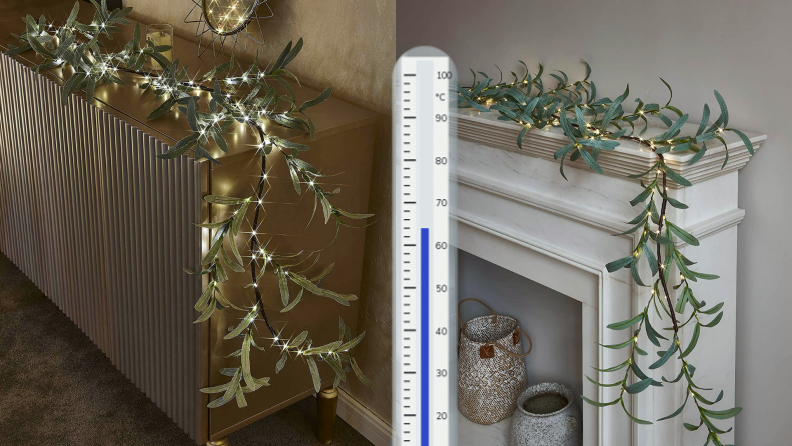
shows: value=64 unit=°C
